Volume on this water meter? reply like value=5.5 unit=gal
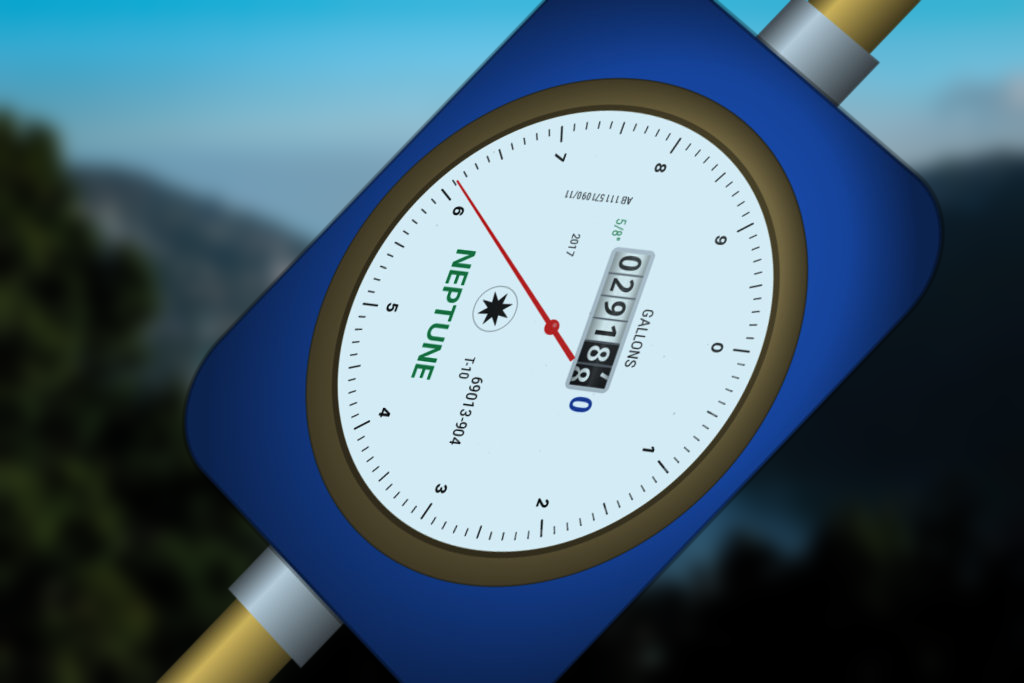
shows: value=291876.1 unit=gal
